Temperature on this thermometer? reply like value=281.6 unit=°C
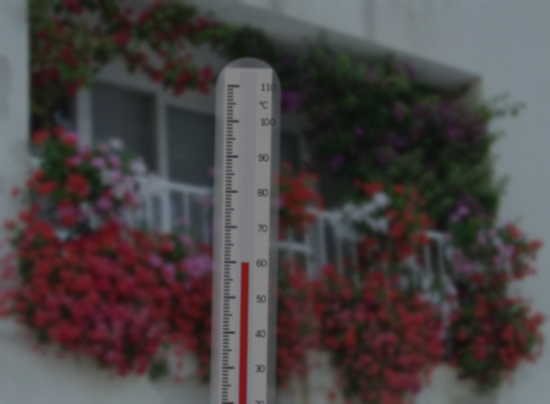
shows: value=60 unit=°C
